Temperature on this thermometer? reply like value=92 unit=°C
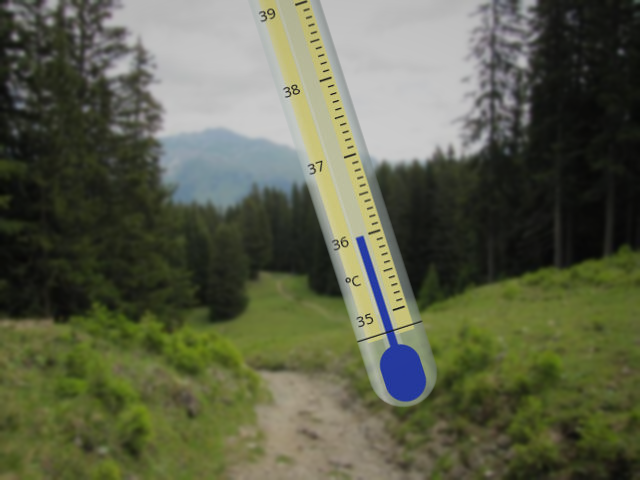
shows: value=36 unit=°C
